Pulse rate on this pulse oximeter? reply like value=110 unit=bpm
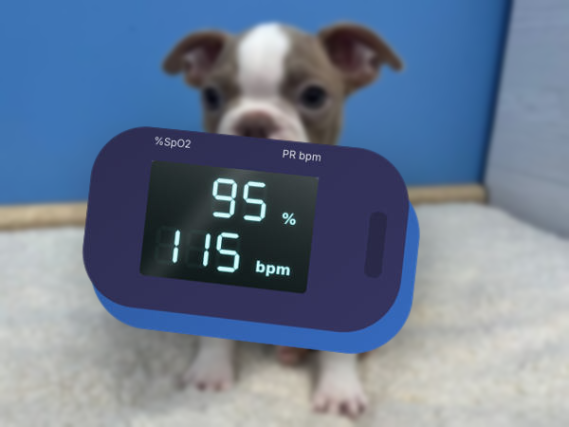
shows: value=115 unit=bpm
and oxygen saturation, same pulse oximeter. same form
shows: value=95 unit=%
